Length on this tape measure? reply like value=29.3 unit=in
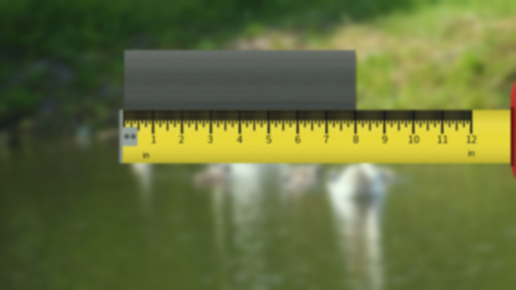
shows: value=8 unit=in
